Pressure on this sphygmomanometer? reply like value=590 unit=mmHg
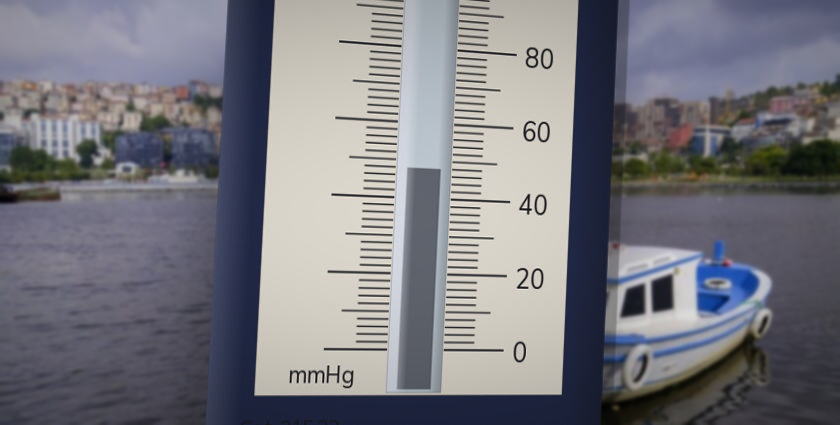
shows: value=48 unit=mmHg
